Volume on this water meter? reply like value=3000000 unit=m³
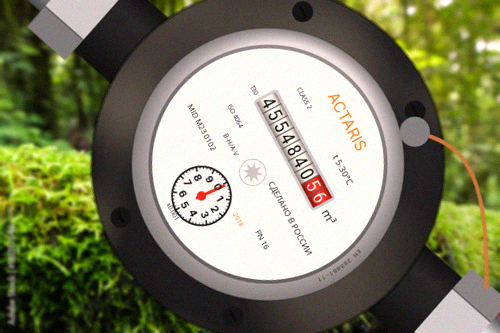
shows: value=4554840.560 unit=m³
